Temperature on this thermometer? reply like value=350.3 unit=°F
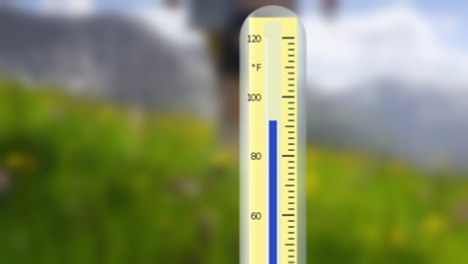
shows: value=92 unit=°F
